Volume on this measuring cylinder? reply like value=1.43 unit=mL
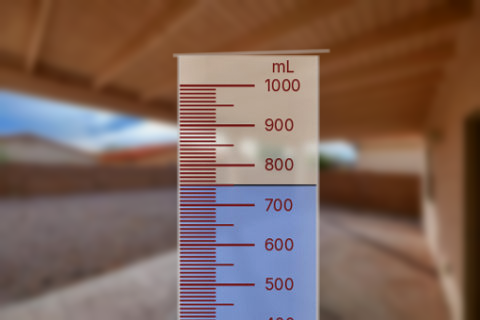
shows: value=750 unit=mL
